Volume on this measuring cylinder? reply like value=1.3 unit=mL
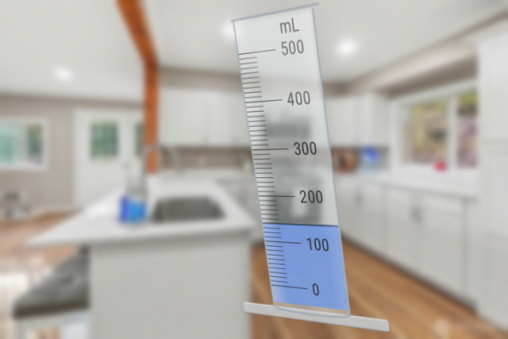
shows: value=140 unit=mL
